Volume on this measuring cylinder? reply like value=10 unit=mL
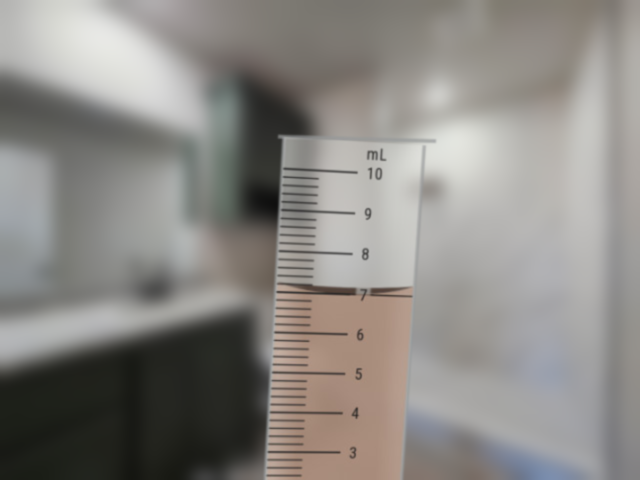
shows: value=7 unit=mL
